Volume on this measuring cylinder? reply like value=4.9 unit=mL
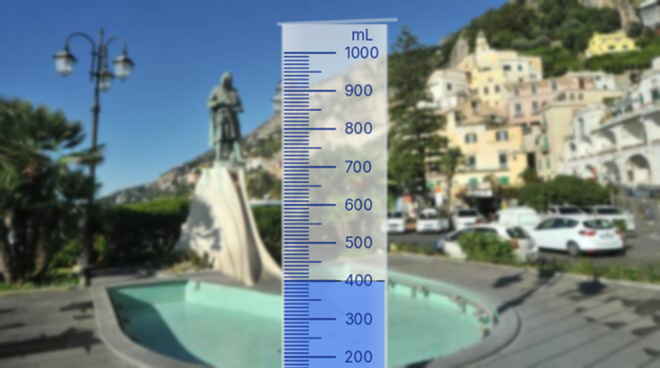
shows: value=400 unit=mL
